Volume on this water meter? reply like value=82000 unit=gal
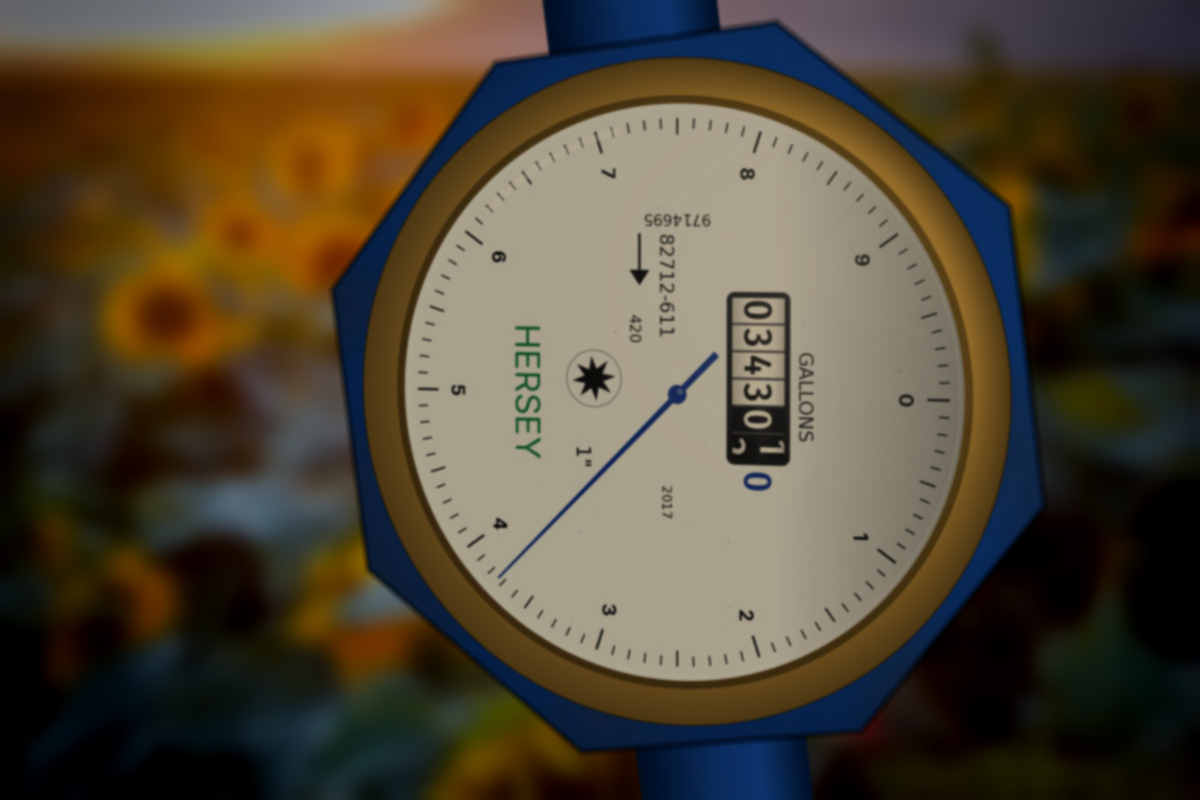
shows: value=343013.7 unit=gal
